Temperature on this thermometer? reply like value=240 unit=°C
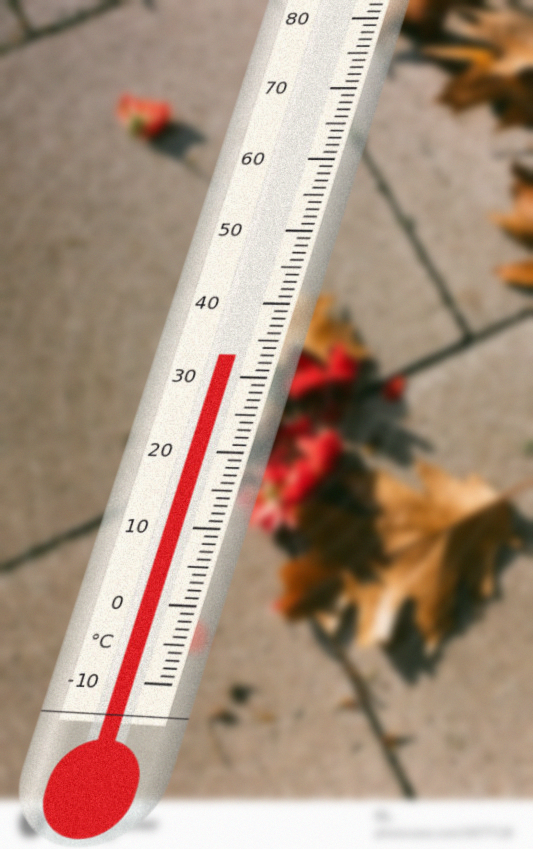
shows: value=33 unit=°C
